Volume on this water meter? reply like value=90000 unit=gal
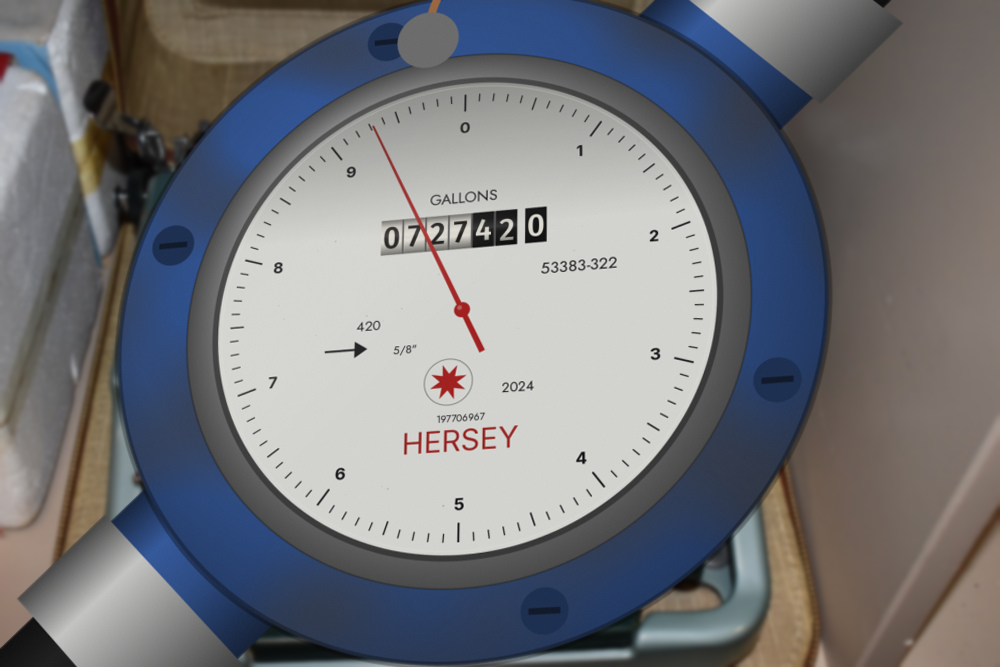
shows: value=727419.3 unit=gal
